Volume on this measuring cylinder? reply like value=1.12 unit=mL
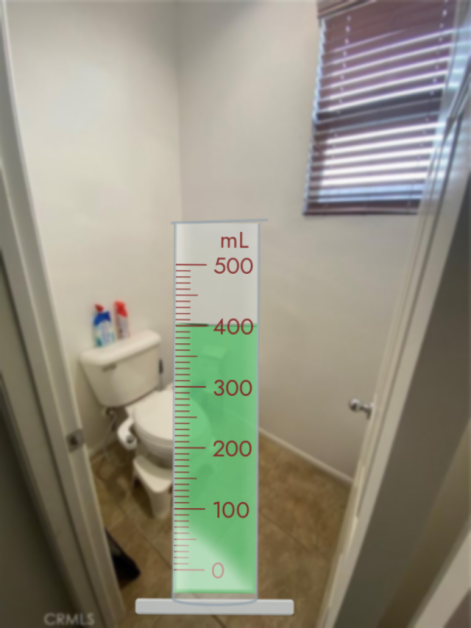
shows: value=400 unit=mL
